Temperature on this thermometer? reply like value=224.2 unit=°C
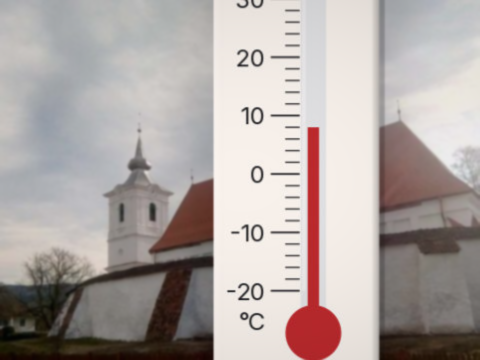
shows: value=8 unit=°C
